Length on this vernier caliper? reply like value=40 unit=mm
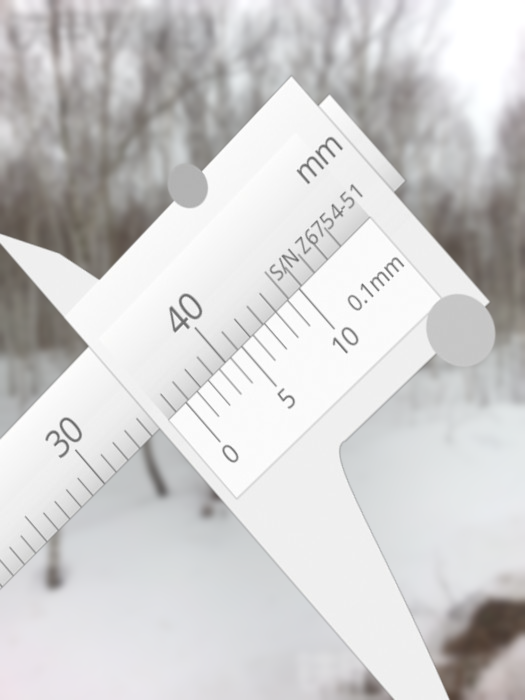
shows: value=36.8 unit=mm
